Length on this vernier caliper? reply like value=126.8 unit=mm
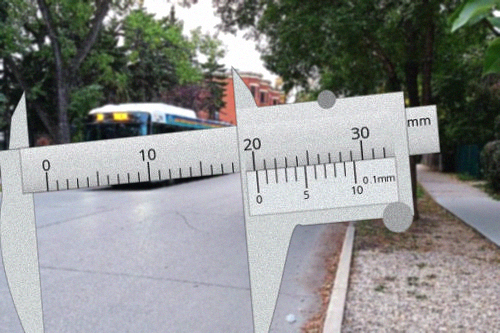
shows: value=20.2 unit=mm
